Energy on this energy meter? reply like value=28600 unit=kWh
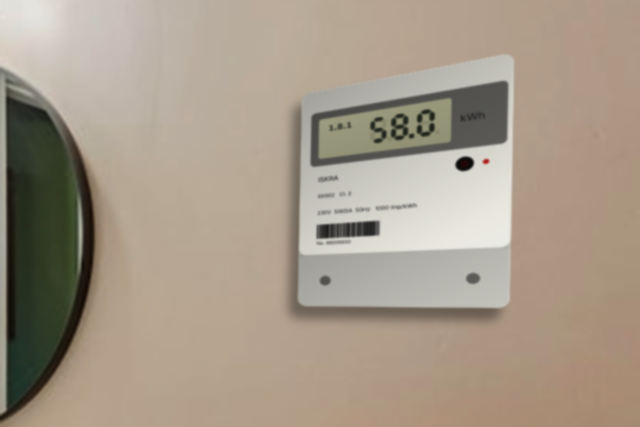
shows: value=58.0 unit=kWh
